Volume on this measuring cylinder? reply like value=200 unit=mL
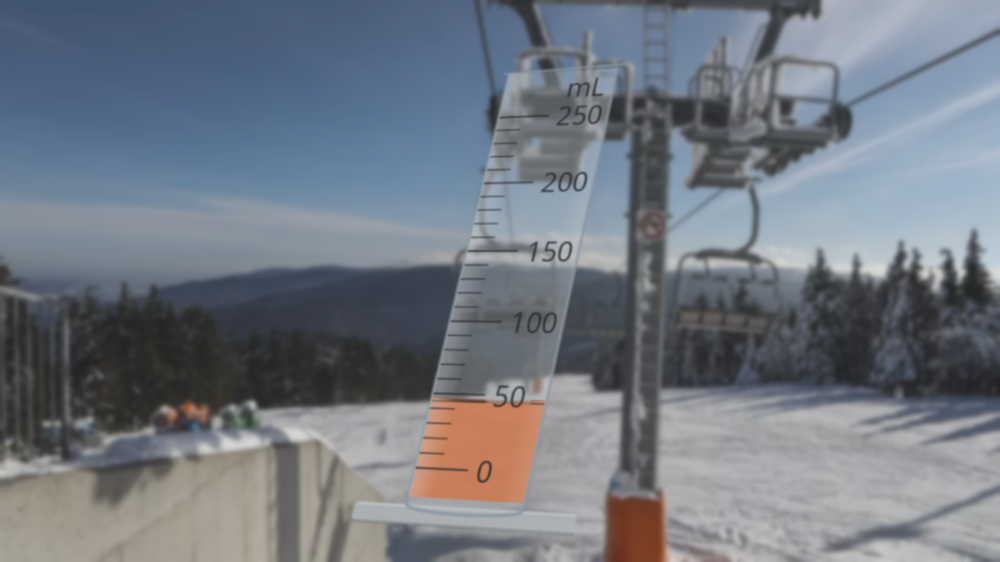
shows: value=45 unit=mL
